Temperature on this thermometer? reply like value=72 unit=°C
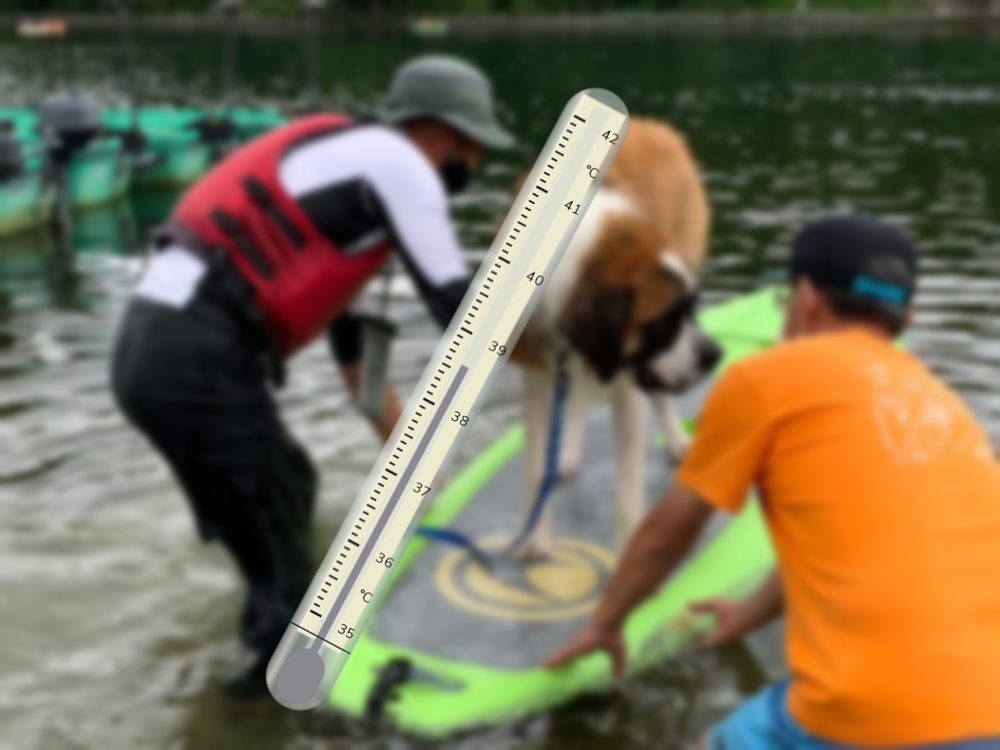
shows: value=38.6 unit=°C
